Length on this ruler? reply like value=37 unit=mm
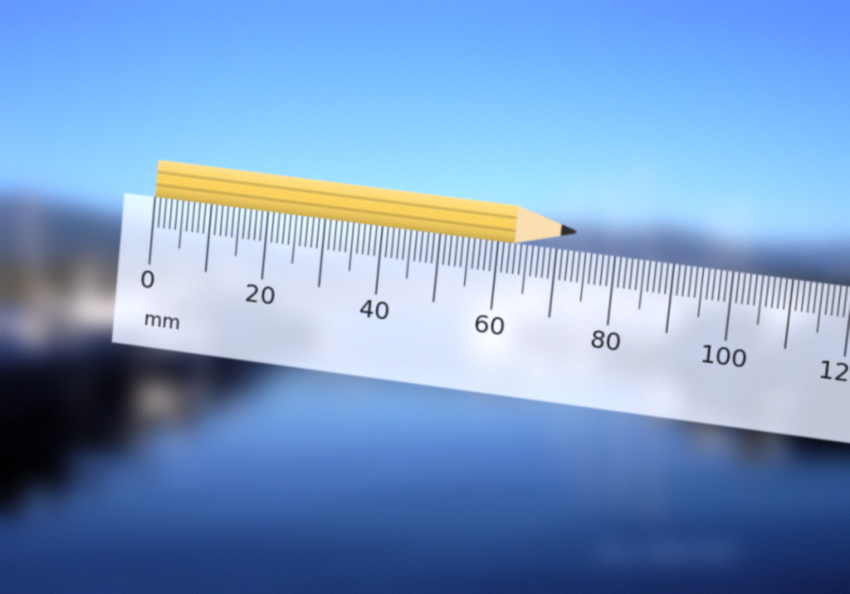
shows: value=73 unit=mm
